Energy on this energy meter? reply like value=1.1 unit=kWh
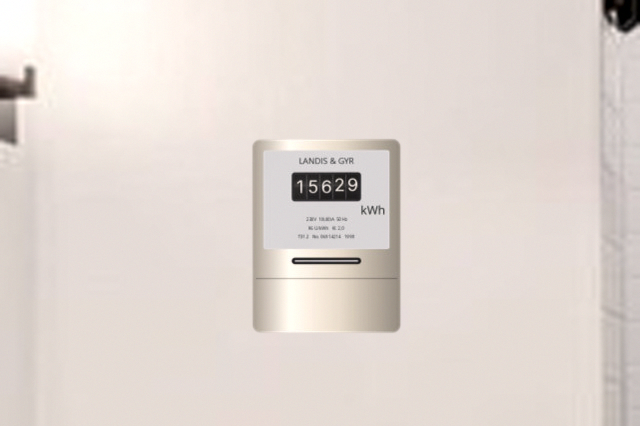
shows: value=15629 unit=kWh
